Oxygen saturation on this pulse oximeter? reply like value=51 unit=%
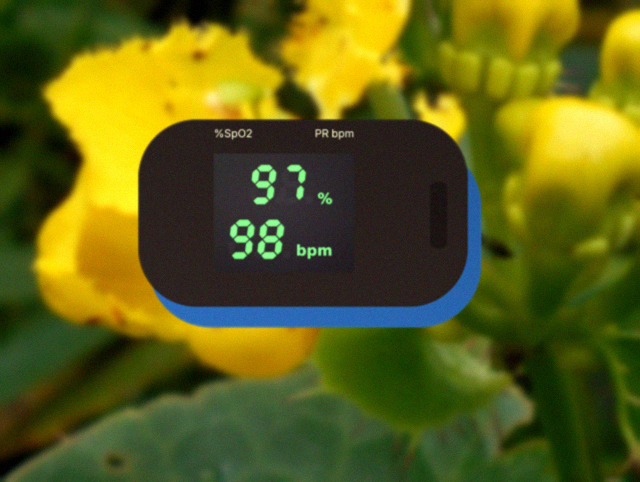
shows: value=97 unit=%
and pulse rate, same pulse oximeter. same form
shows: value=98 unit=bpm
